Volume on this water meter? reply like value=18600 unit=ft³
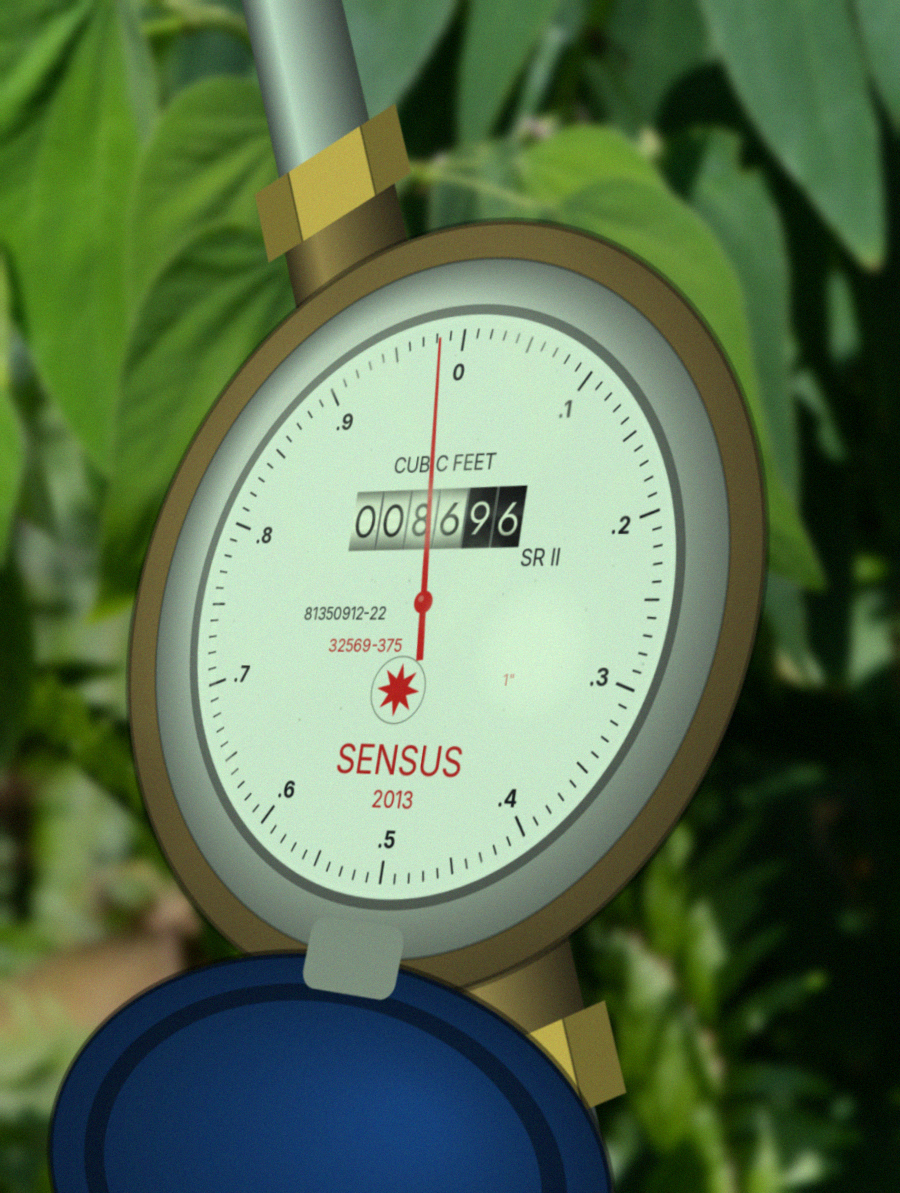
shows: value=8695.98 unit=ft³
